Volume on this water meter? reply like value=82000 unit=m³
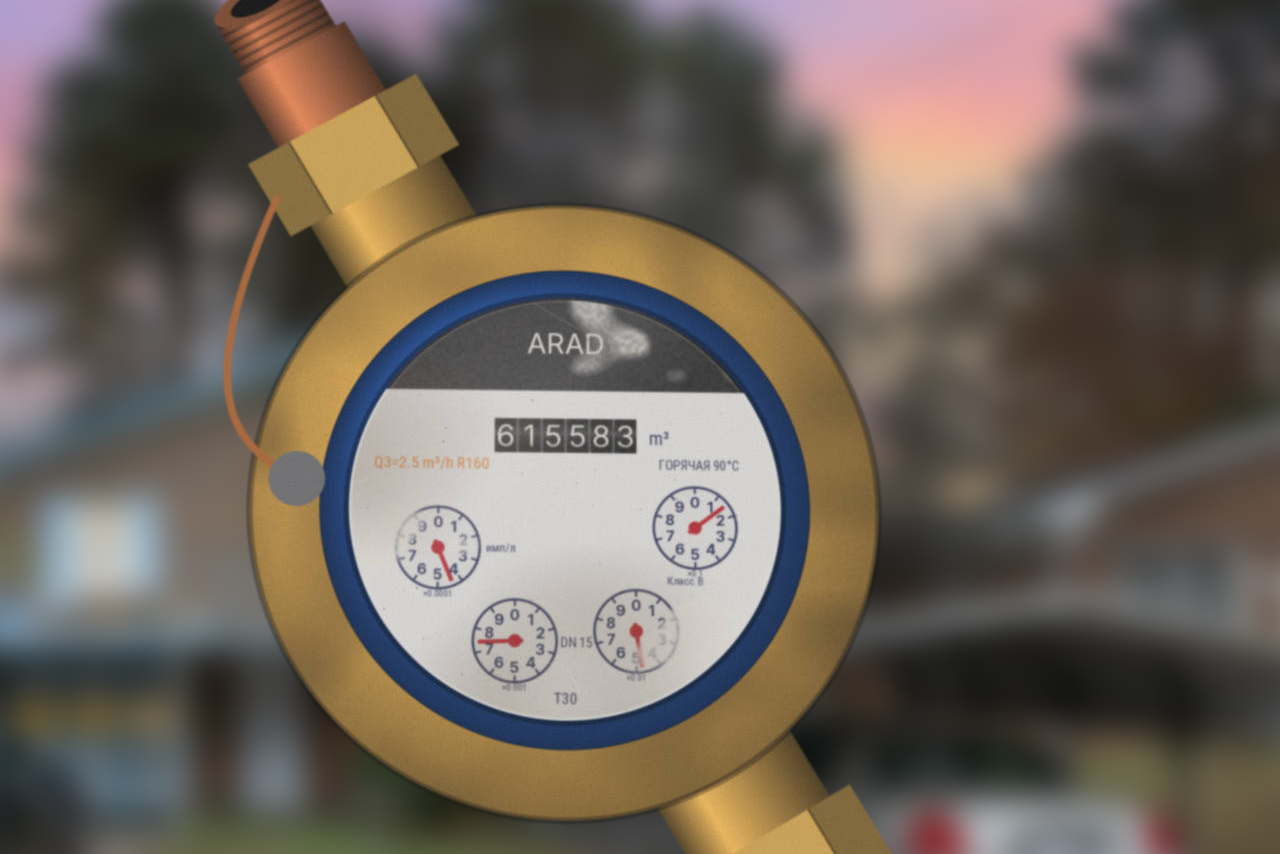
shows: value=615583.1474 unit=m³
